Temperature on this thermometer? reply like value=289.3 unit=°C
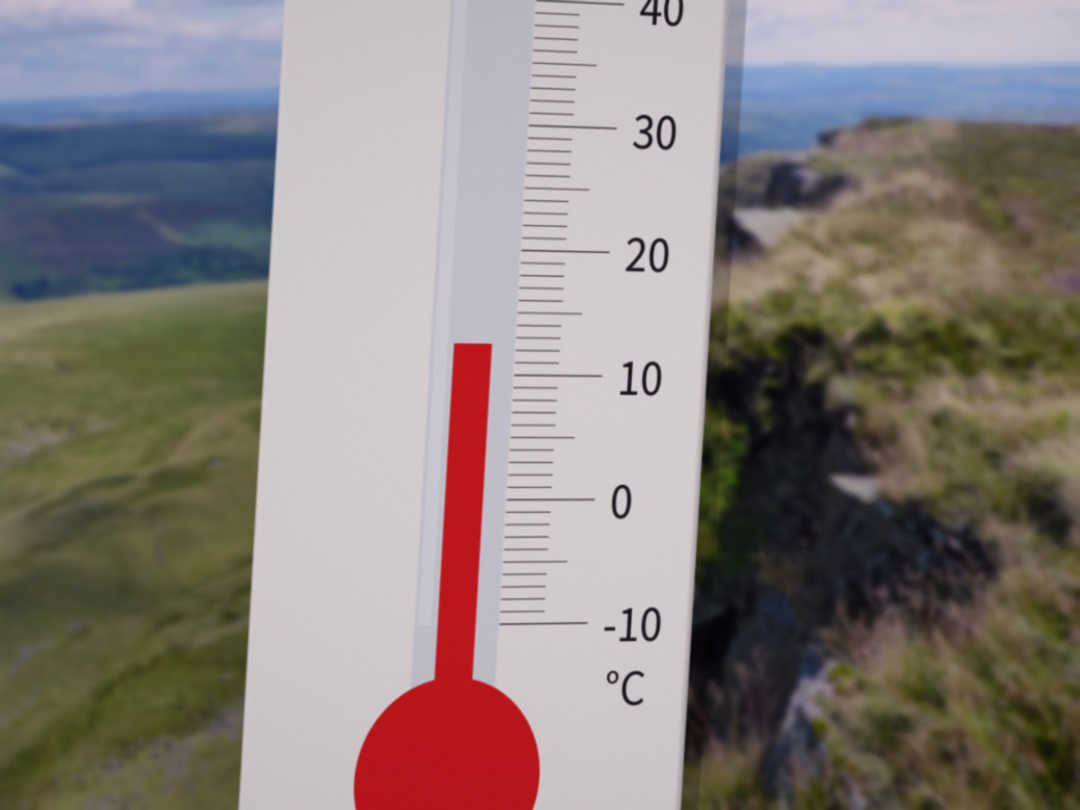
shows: value=12.5 unit=°C
